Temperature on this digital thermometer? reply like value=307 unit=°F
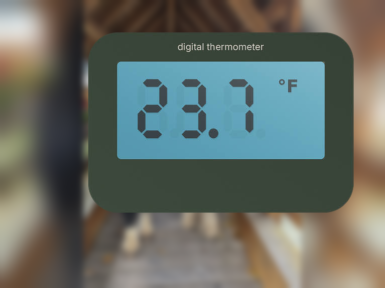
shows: value=23.7 unit=°F
